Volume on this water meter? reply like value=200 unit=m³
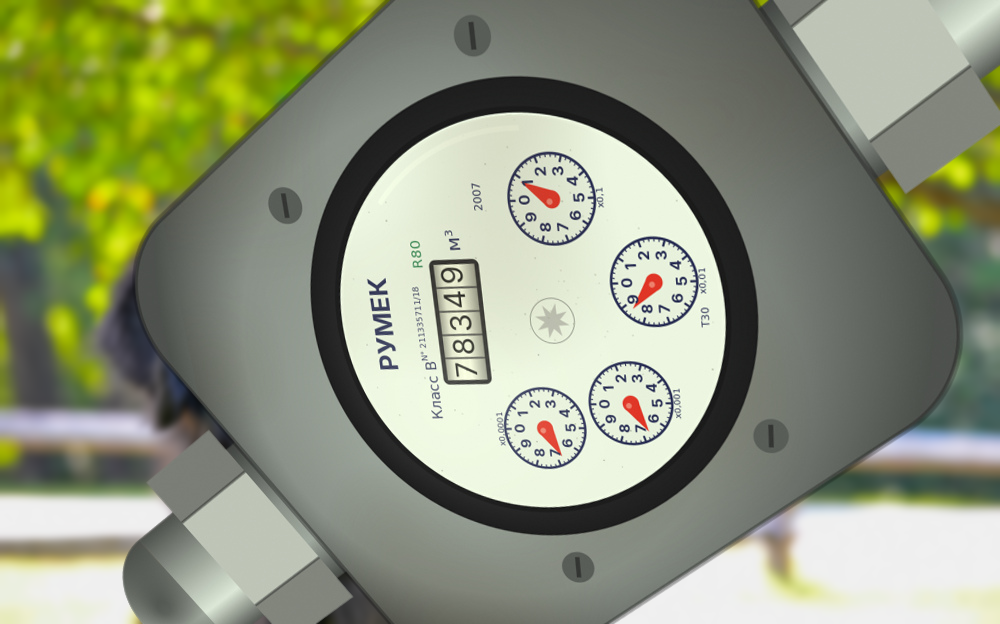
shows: value=78349.0866 unit=m³
